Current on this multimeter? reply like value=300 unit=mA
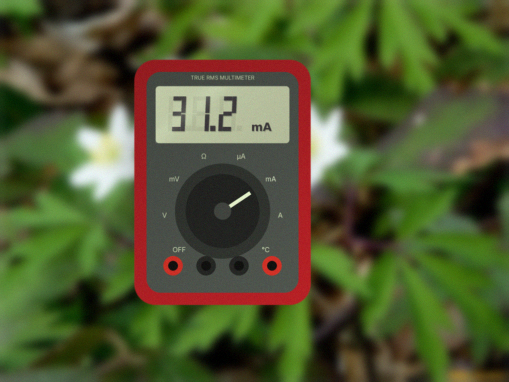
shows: value=31.2 unit=mA
